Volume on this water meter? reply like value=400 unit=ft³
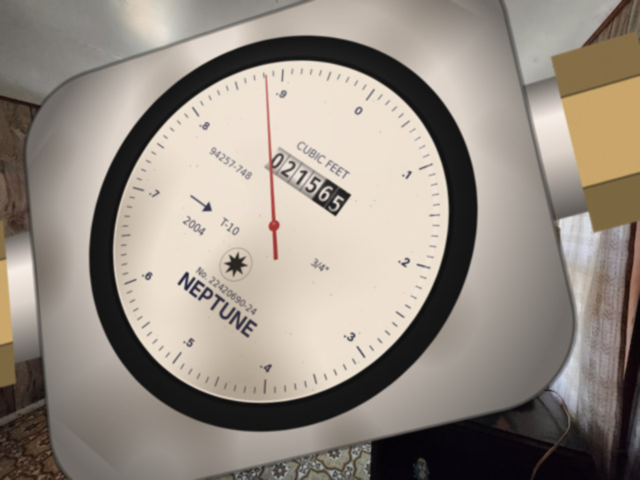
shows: value=21564.88 unit=ft³
